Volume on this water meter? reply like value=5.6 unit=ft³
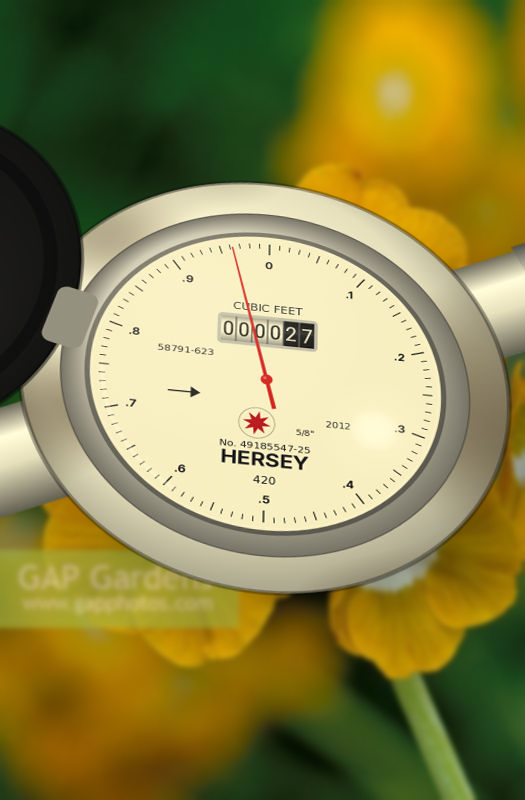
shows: value=26.96 unit=ft³
